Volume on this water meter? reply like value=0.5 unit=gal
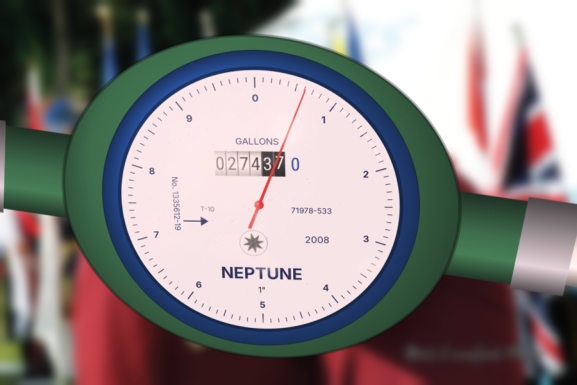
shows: value=274370.6 unit=gal
